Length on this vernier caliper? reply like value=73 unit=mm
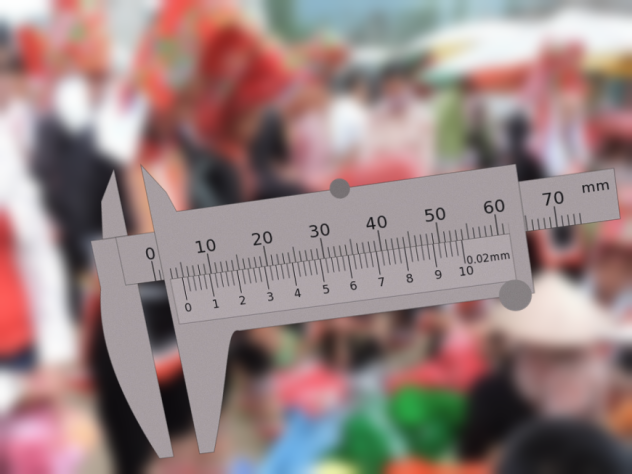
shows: value=4.8 unit=mm
